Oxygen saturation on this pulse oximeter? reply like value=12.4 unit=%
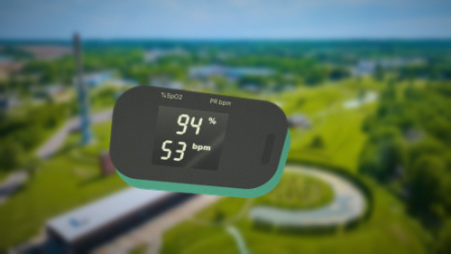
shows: value=94 unit=%
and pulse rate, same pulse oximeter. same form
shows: value=53 unit=bpm
